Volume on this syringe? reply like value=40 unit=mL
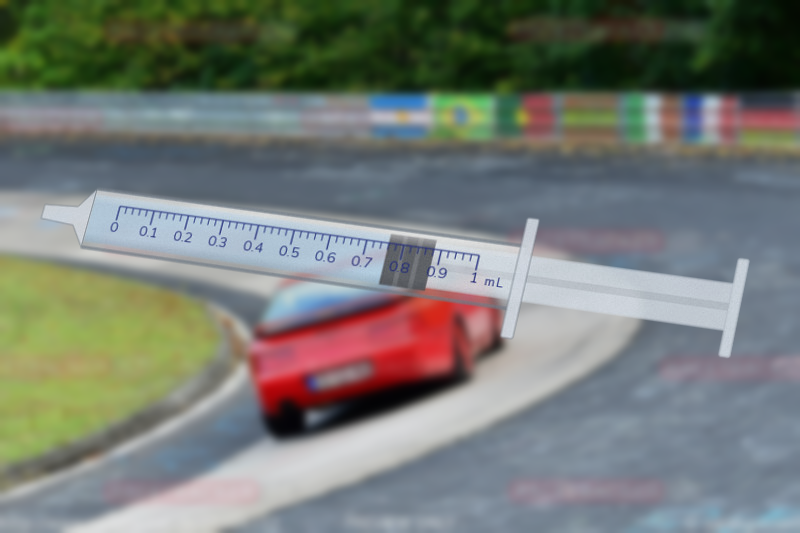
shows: value=0.76 unit=mL
